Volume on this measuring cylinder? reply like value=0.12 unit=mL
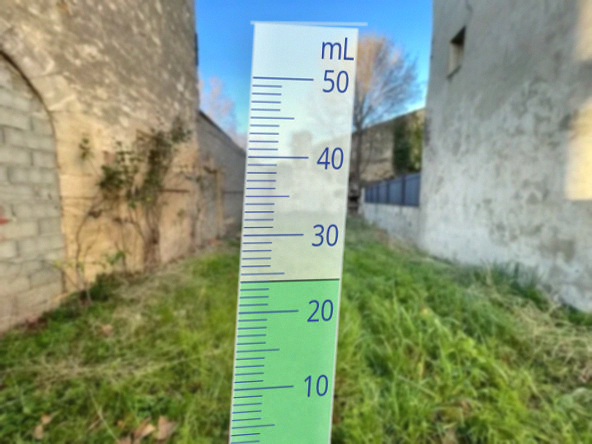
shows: value=24 unit=mL
